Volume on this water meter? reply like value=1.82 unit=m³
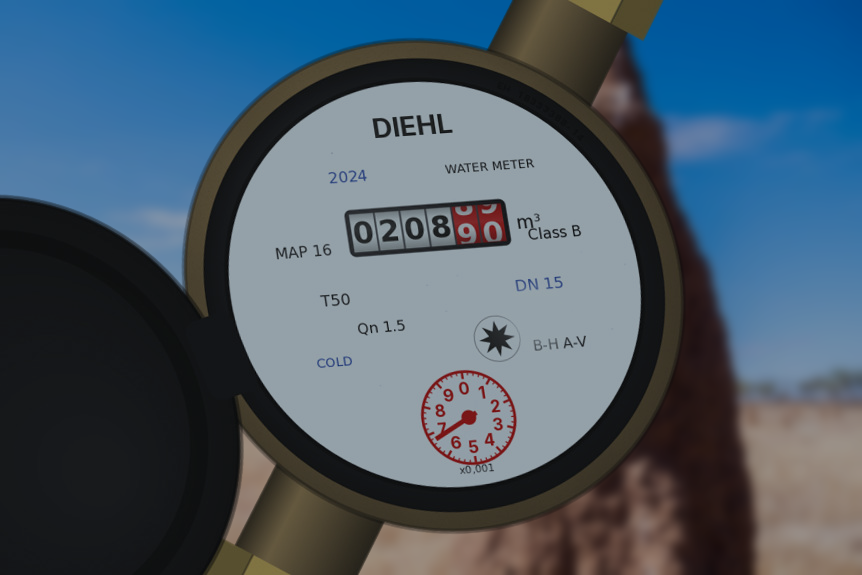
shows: value=208.896 unit=m³
